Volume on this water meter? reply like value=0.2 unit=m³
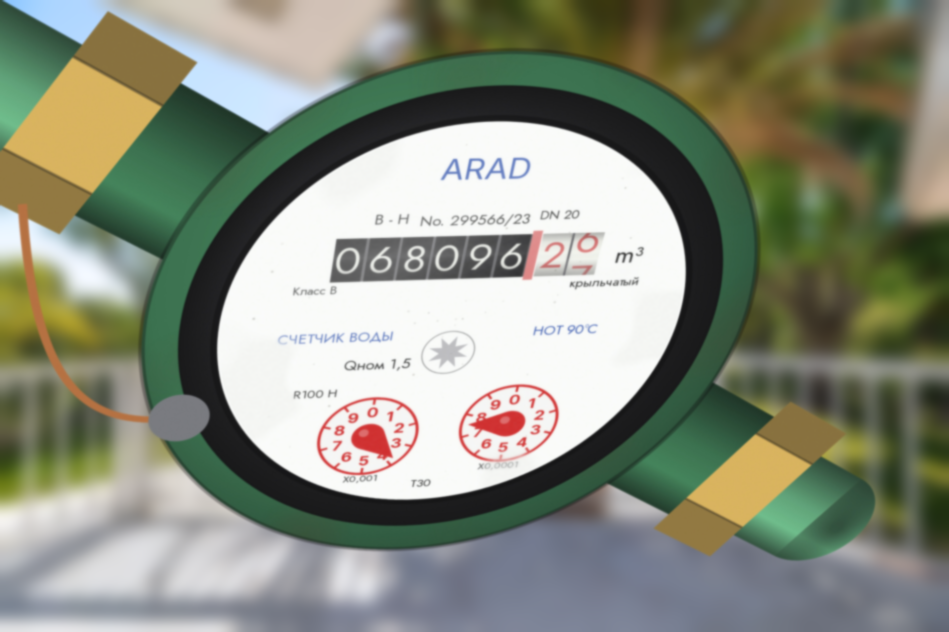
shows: value=68096.2637 unit=m³
